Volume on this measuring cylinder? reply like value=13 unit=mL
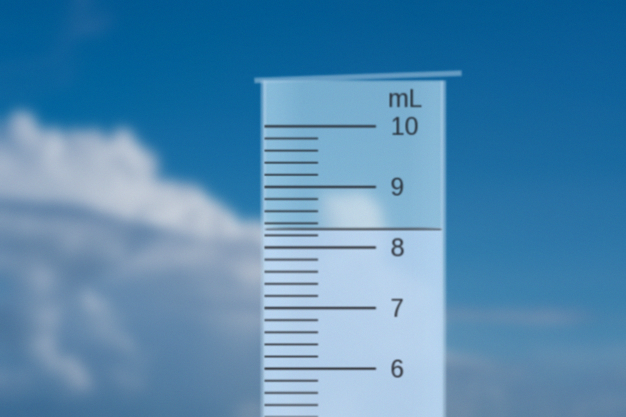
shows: value=8.3 unit=mL
